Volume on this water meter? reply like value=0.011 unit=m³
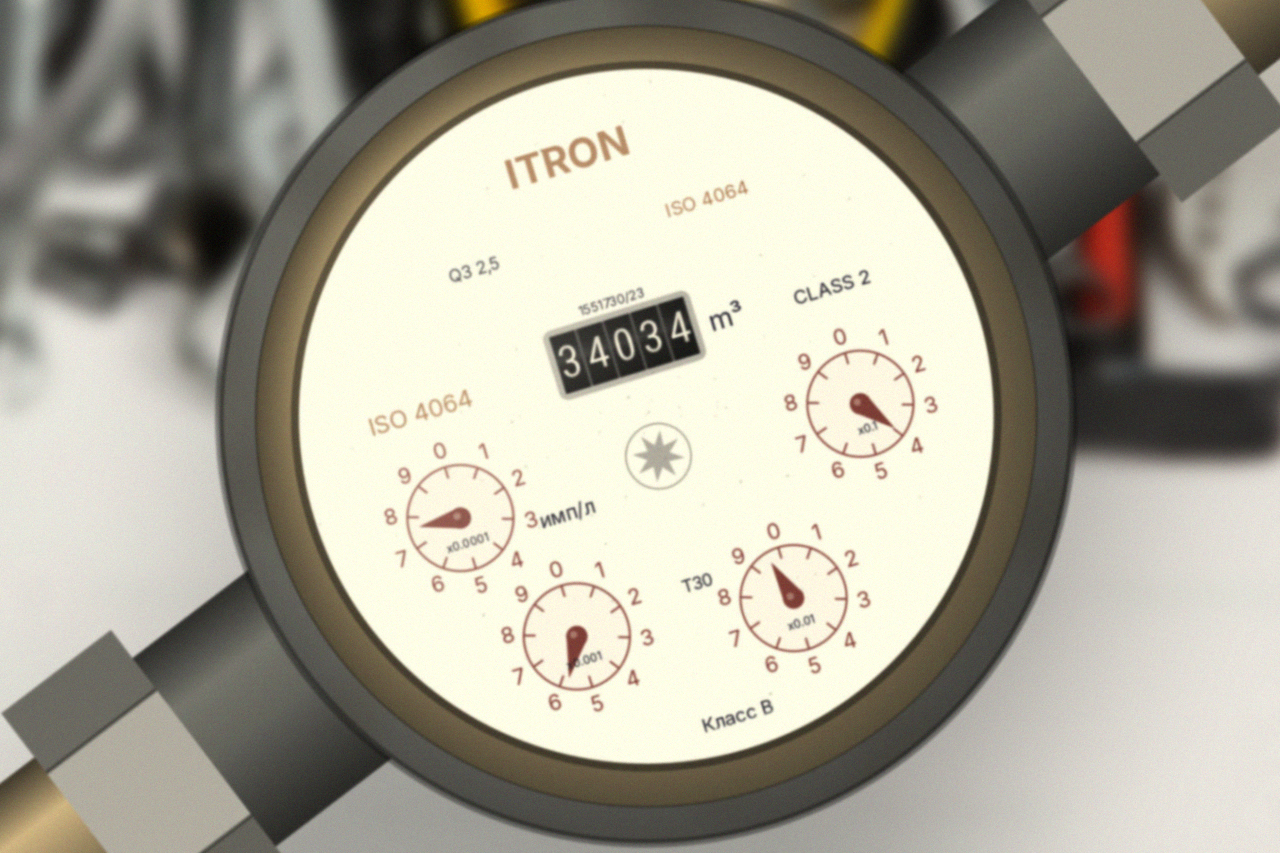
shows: value=34034.3957 unit=m³
